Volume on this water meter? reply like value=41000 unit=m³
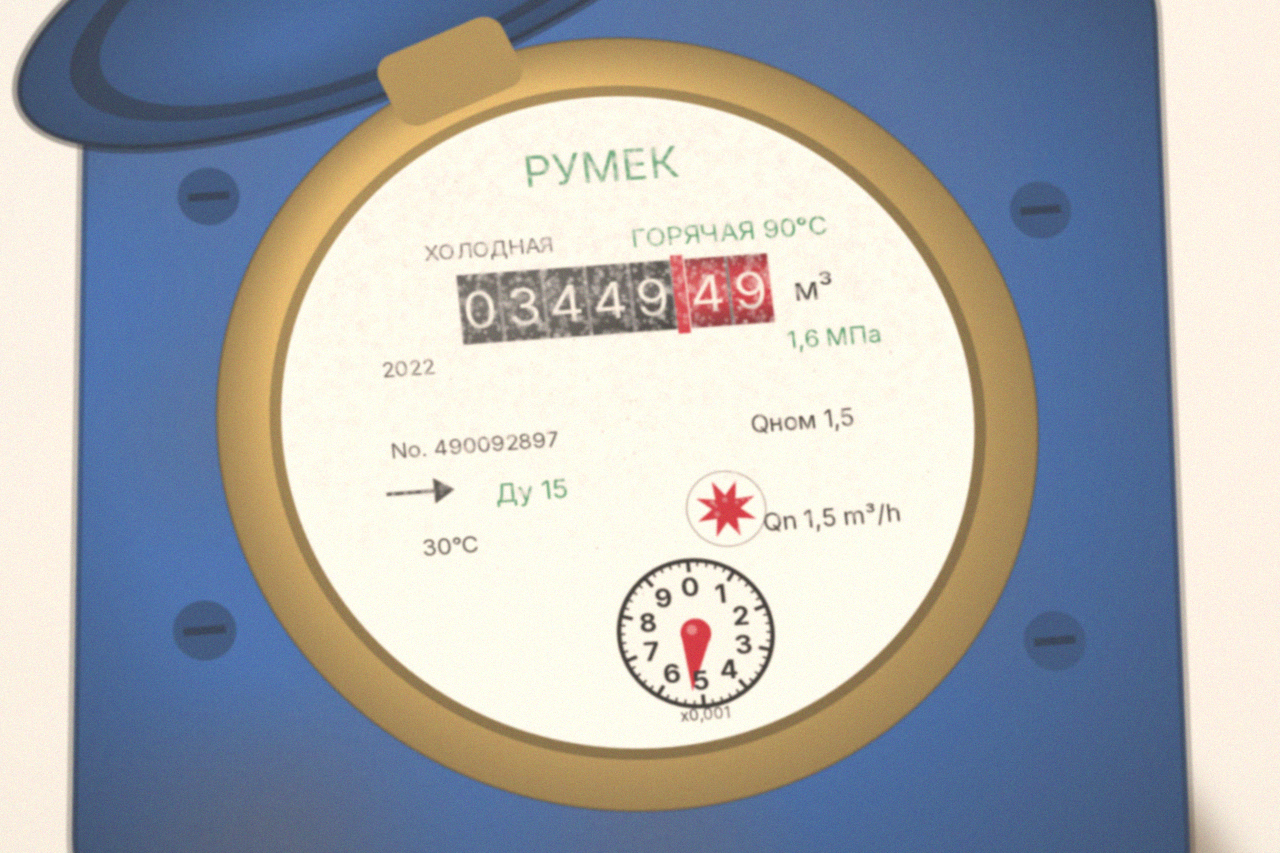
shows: value=3449.495 unit=m³
